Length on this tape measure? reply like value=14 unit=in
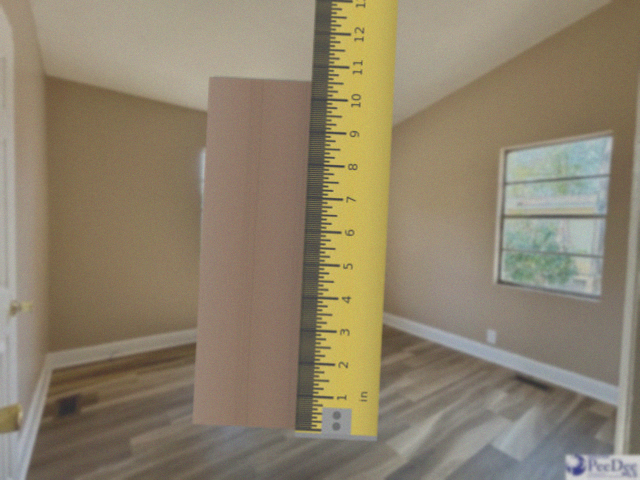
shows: value=10.5 unit=in
